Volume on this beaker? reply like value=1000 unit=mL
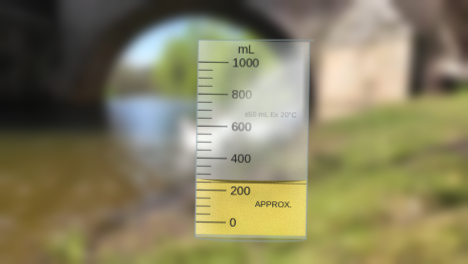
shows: value=250 unit=mL
